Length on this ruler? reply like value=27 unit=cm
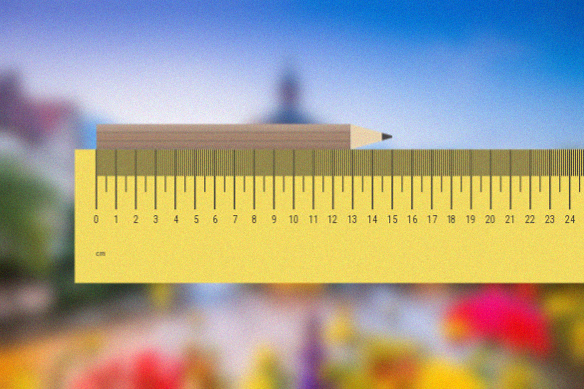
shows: value=15 unit=cm
